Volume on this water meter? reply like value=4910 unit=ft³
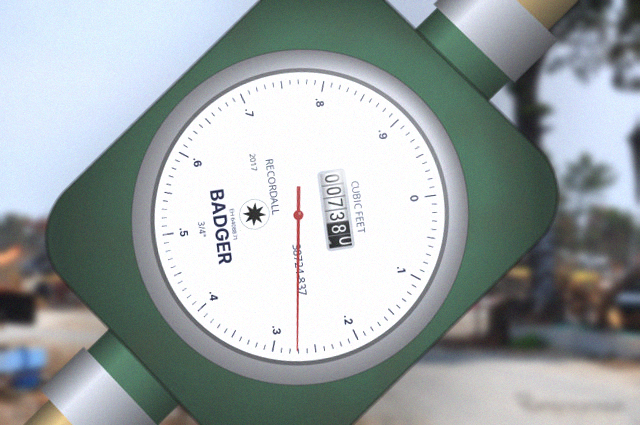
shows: value=7380.27 unit=ft³
